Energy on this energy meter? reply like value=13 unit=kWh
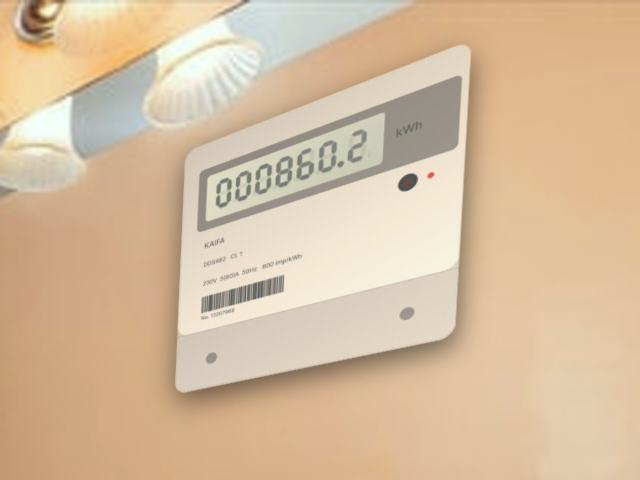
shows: value=860.2 unit=kWh
